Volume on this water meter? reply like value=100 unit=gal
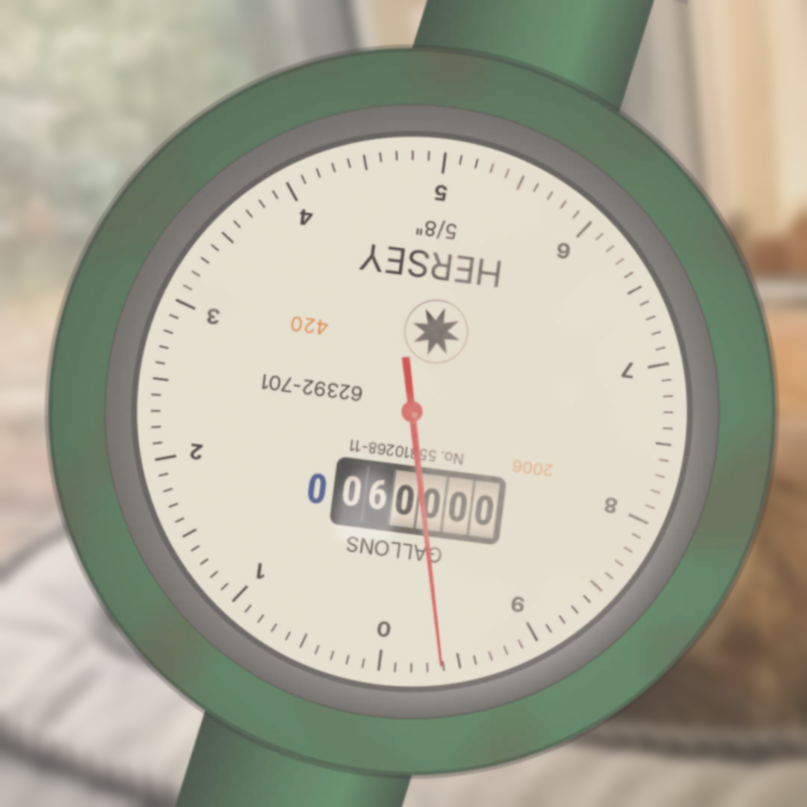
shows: value=899.6 unit=gal
